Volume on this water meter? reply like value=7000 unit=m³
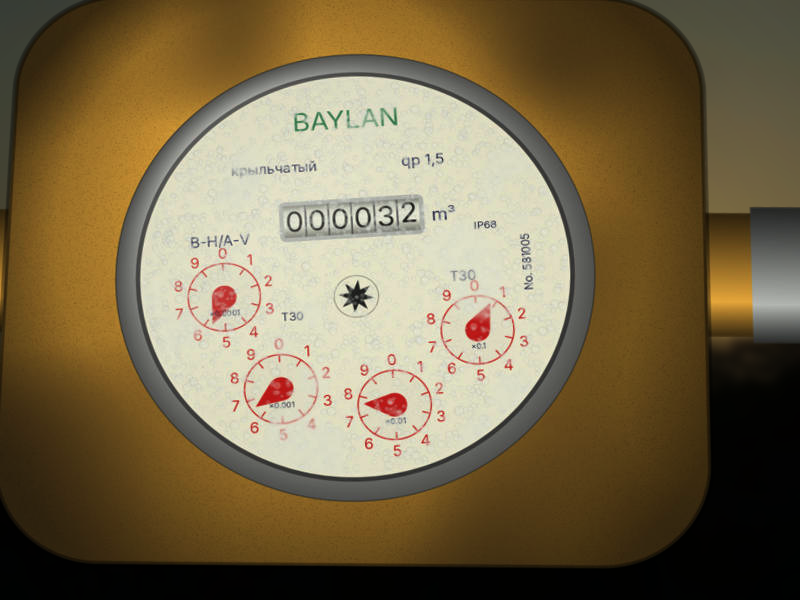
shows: value=32.0765 unit=m³
